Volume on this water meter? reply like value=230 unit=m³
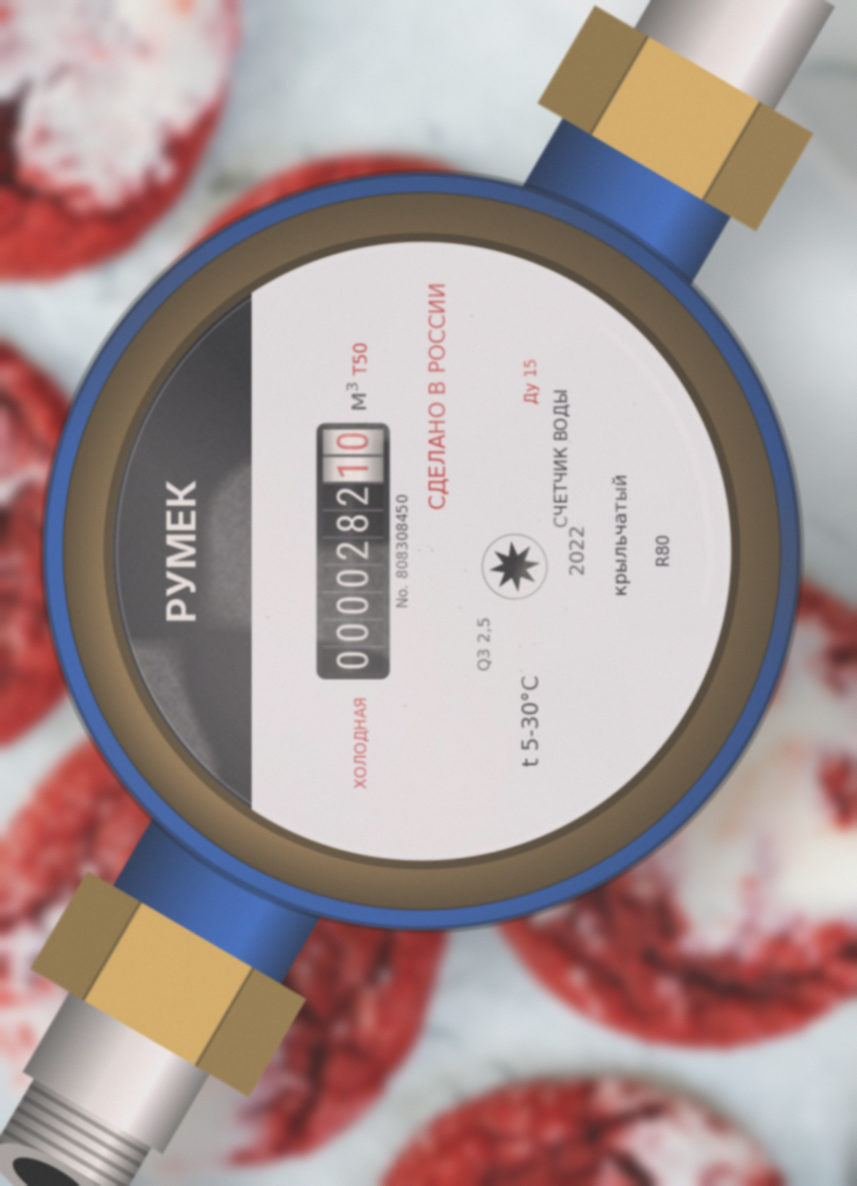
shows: value=282.10 unit=m³
